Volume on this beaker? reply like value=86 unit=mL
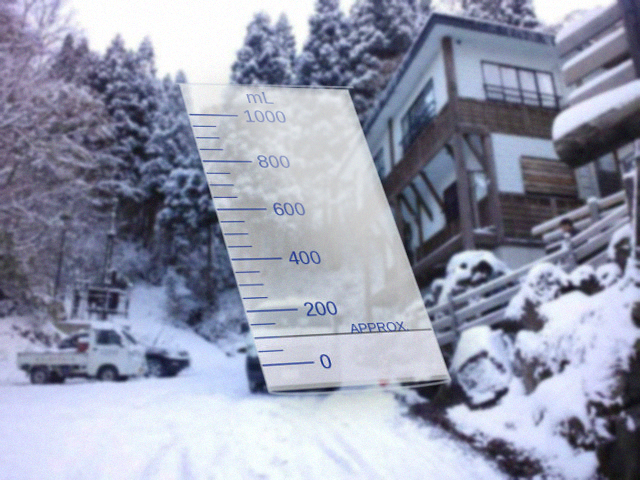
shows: value=100 unit=mL
